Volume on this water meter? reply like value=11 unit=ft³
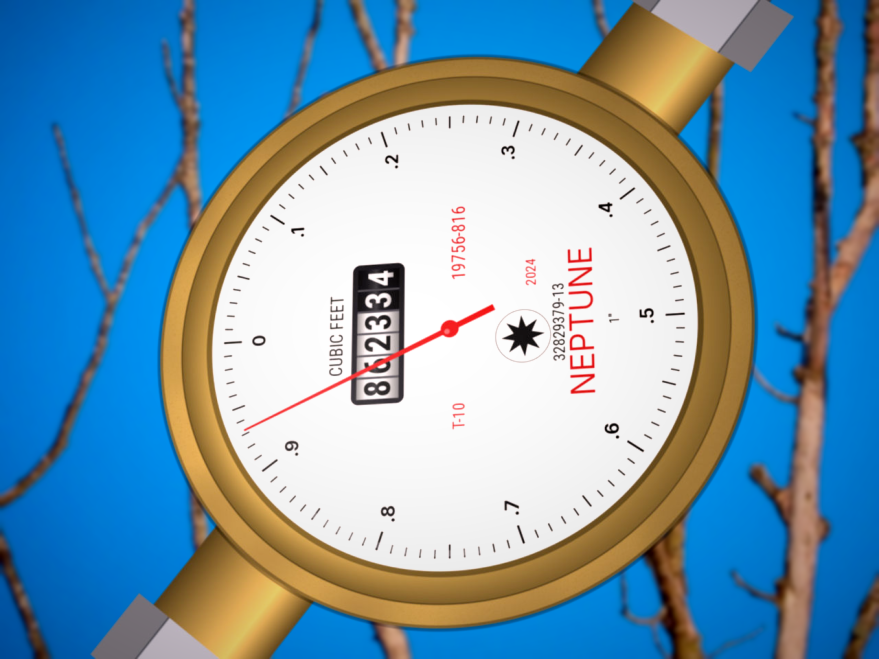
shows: value=862333.93 unit=ft³
